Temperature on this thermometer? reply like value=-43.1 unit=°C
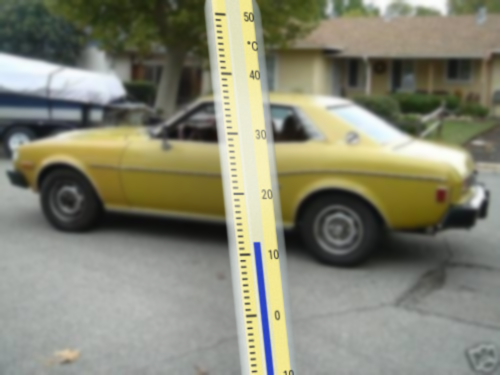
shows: value=12 unit=°C
